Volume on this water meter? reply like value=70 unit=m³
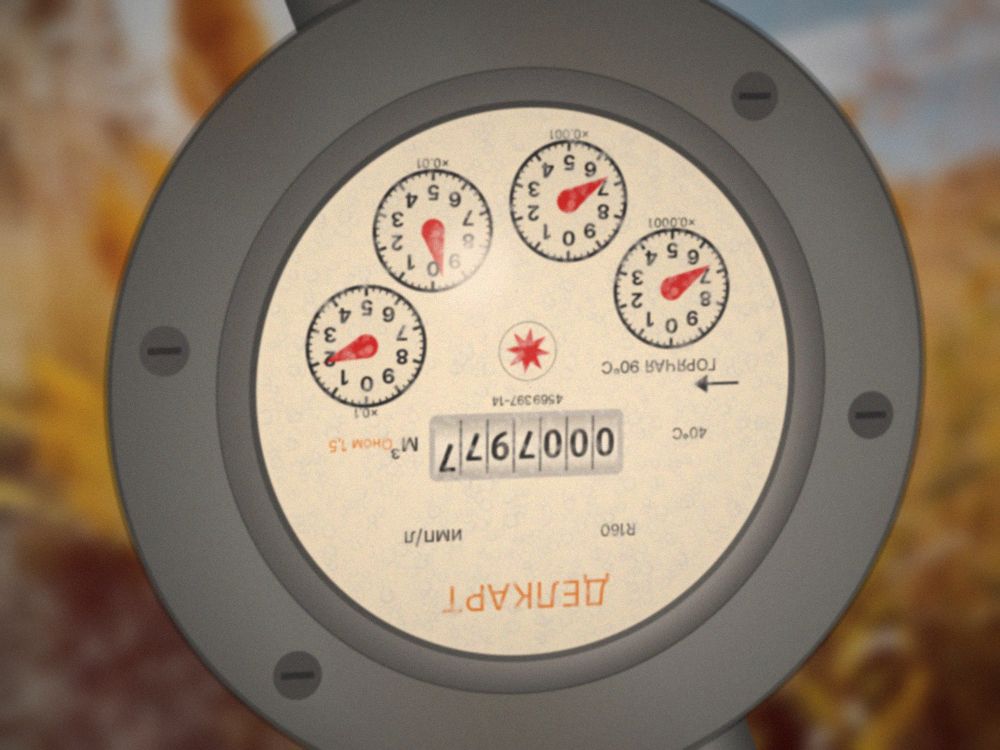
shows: value=7977.1966 unit=m³
